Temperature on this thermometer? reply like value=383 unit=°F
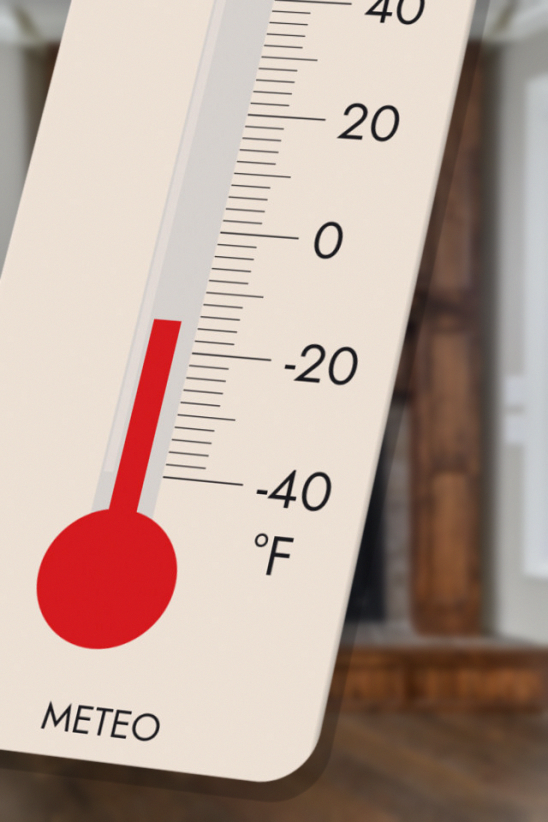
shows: value=-15 unit=°F
